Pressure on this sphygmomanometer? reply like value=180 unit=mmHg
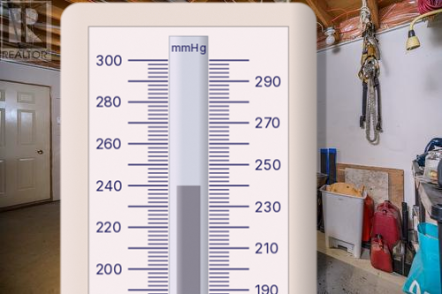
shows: value=240 unit=mmHg
